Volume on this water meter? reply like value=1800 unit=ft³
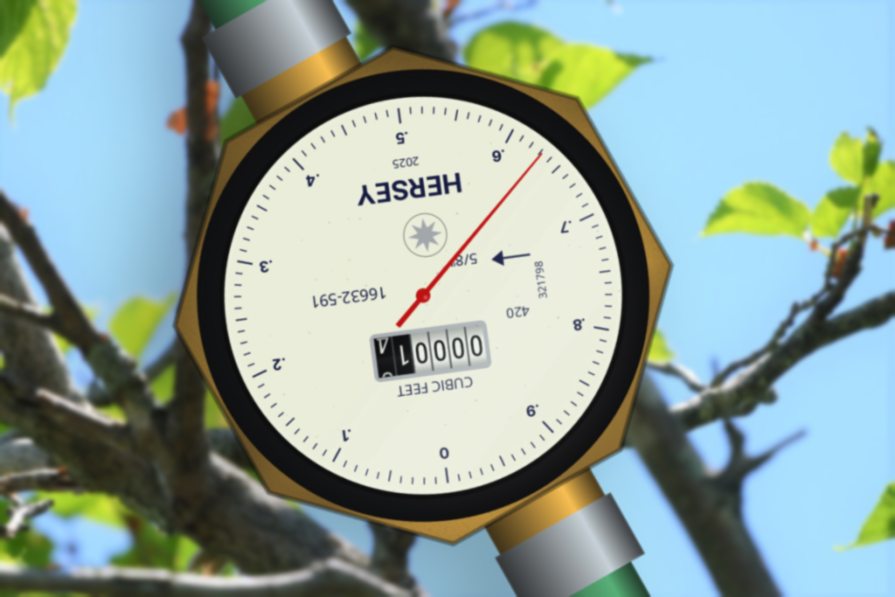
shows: value=13.63 unit=ft³
